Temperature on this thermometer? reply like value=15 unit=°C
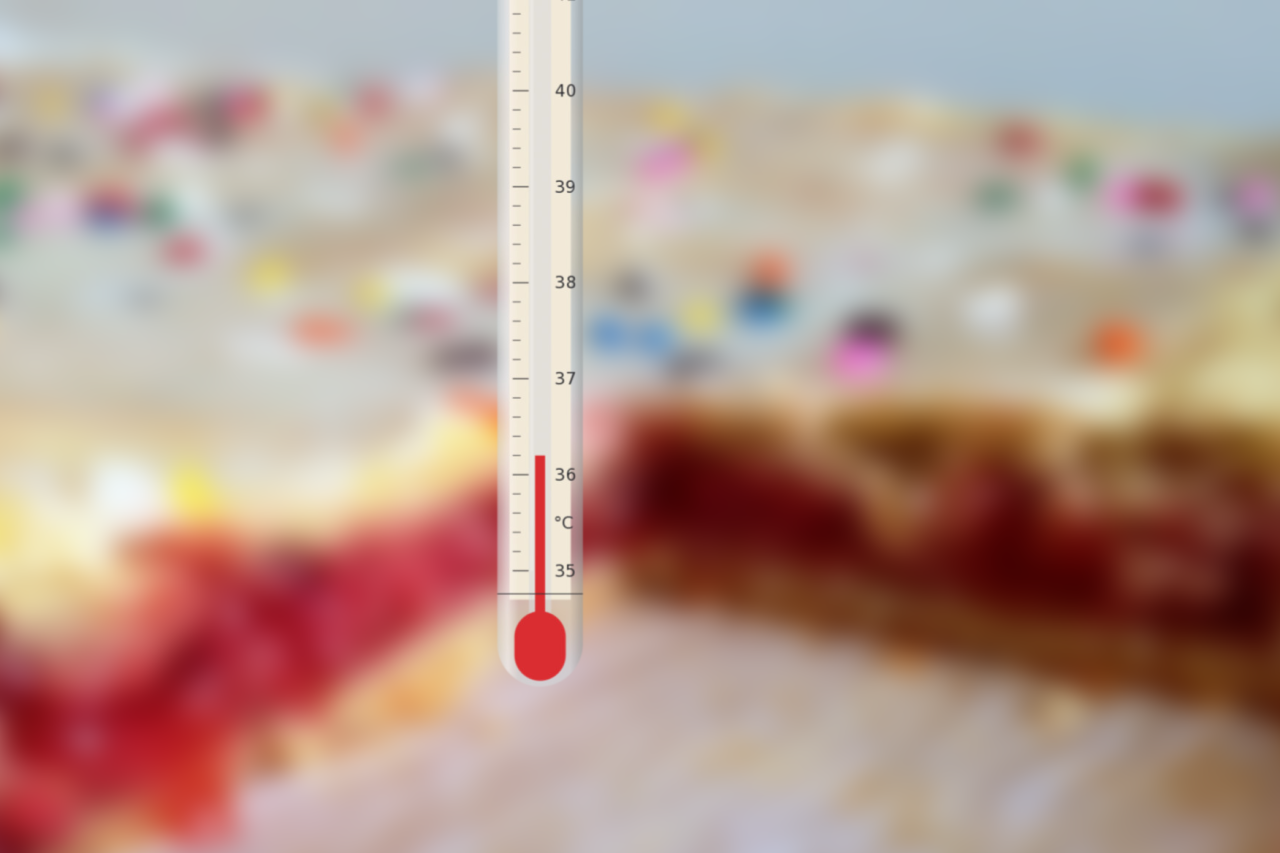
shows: value=36.2 unit=°C
